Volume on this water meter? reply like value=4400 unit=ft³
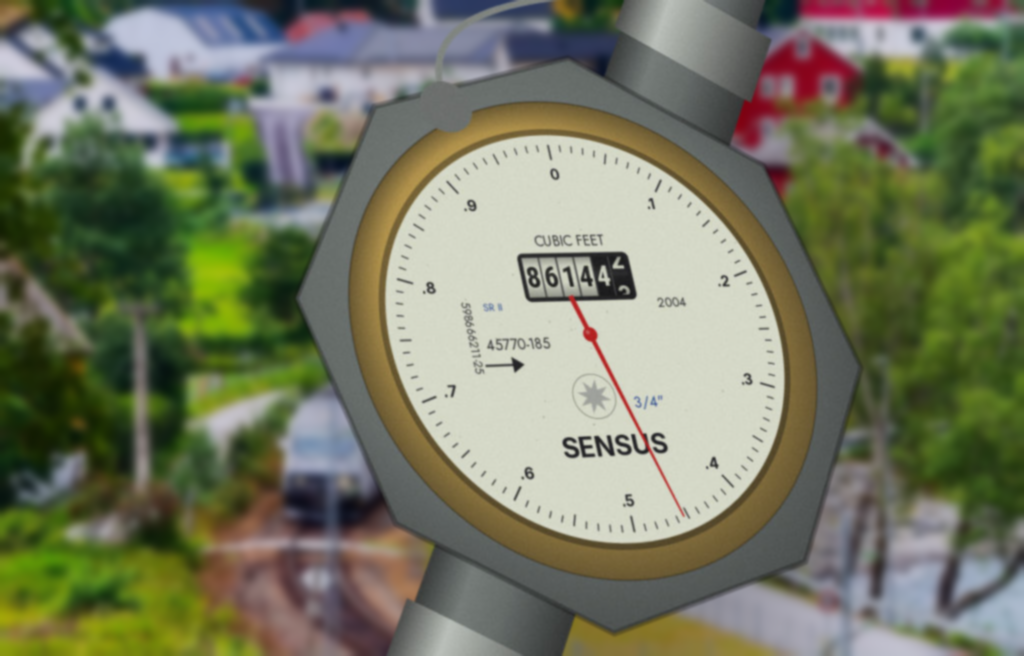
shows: value=861442.45 unit=ft³
